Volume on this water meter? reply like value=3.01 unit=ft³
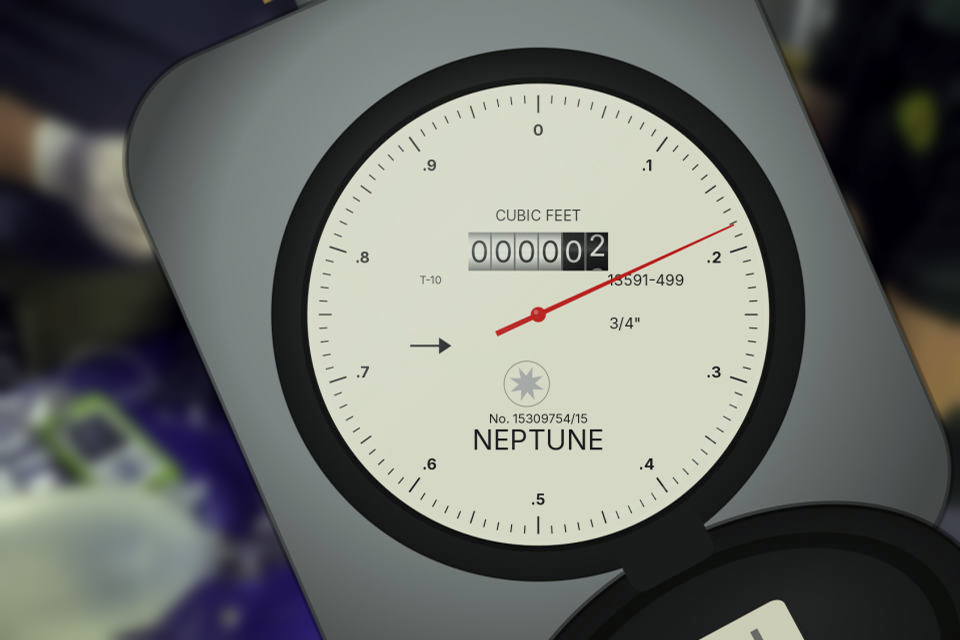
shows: value=2.18 unit=ft³
